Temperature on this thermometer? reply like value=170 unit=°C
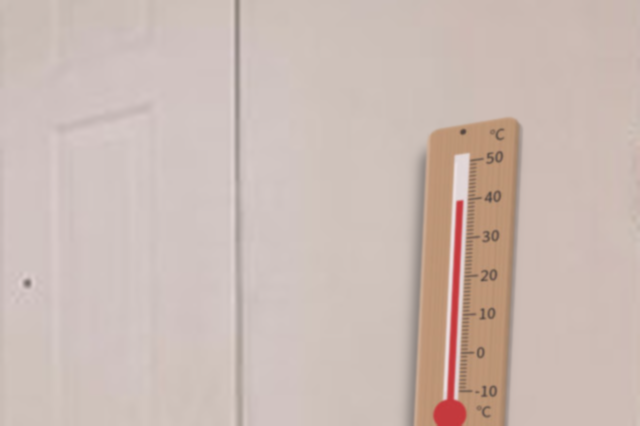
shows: value=40 unit=°C
